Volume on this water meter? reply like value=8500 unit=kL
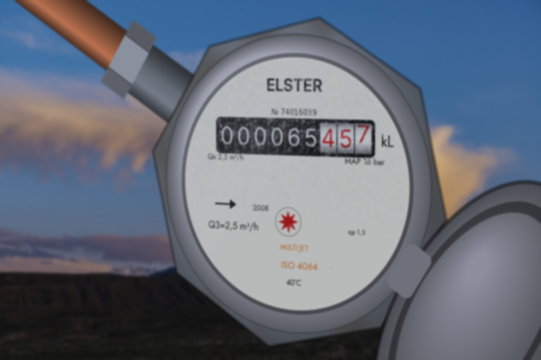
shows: value=65.457 unit=kL
